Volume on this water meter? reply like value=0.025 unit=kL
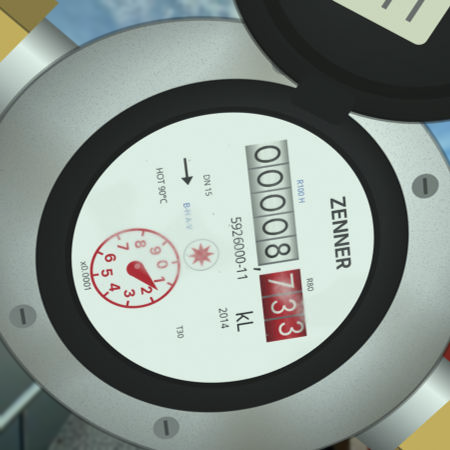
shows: value=8.7331 unit=kL
